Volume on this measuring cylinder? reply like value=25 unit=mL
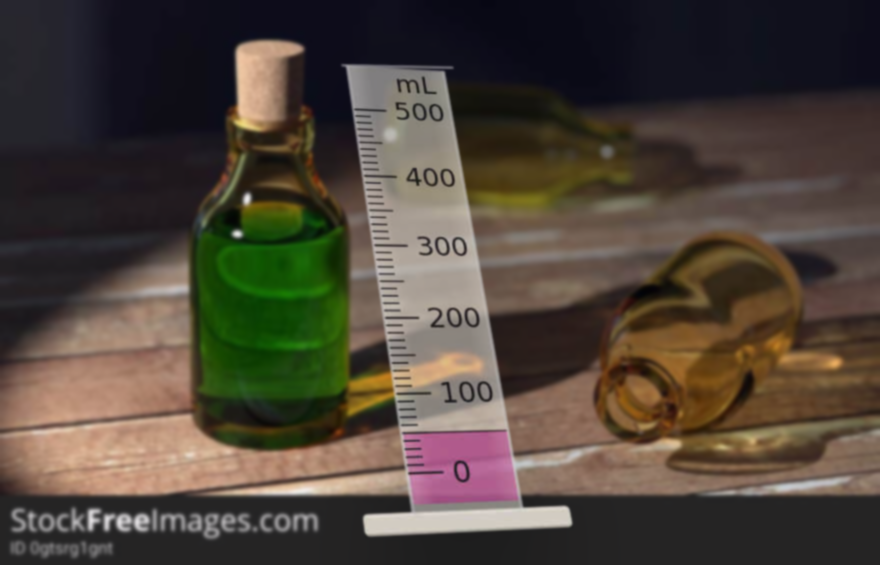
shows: value=50 unit=mL
